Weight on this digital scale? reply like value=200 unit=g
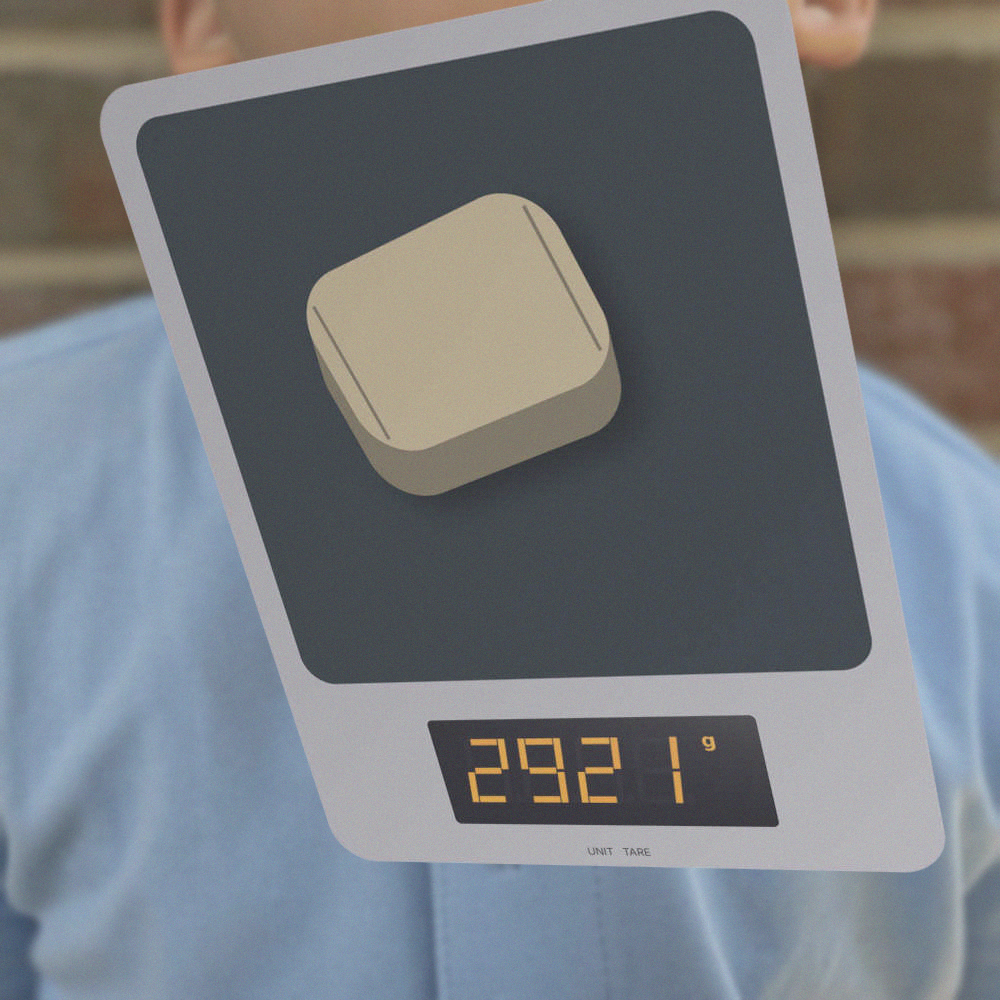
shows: value=2921 unit=g
